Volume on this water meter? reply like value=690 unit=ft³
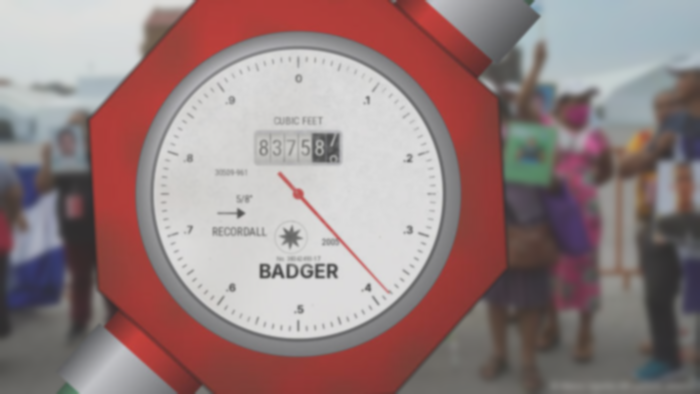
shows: value=837587.38 unit=ft³
